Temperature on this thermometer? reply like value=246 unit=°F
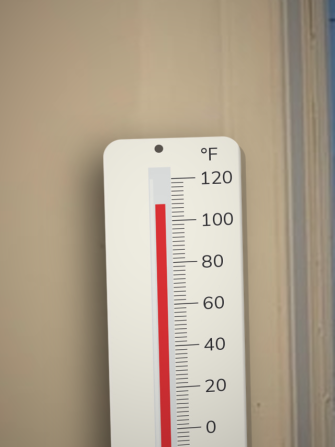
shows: value=108 unit=°F
